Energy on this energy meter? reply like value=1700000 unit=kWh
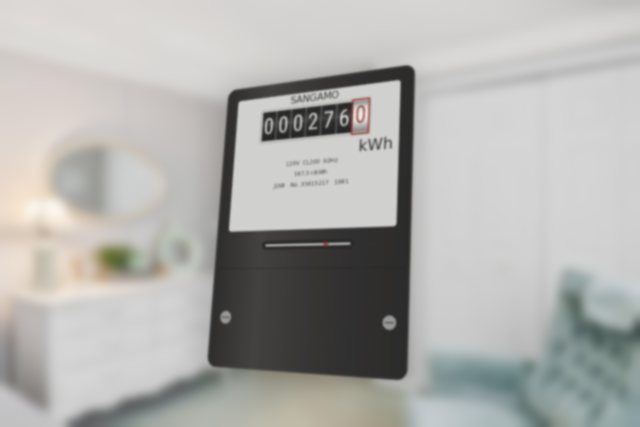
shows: value=276.0 unit=kWh
